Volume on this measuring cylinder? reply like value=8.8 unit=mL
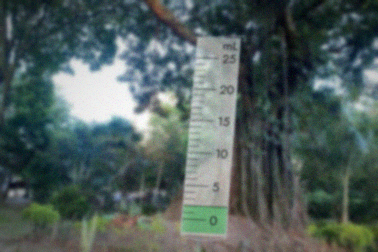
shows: value=2 unit=mL
